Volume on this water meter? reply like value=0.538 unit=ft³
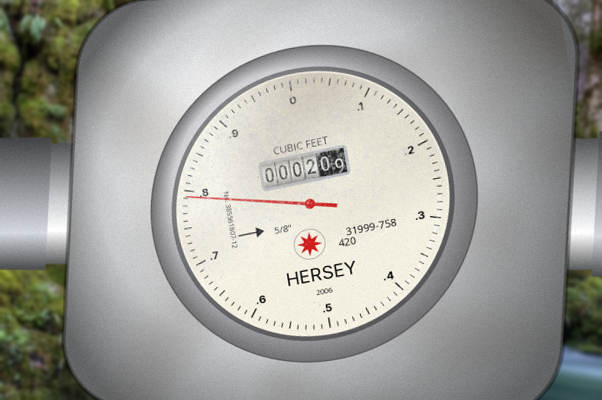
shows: value=208.79 unit=ft³
